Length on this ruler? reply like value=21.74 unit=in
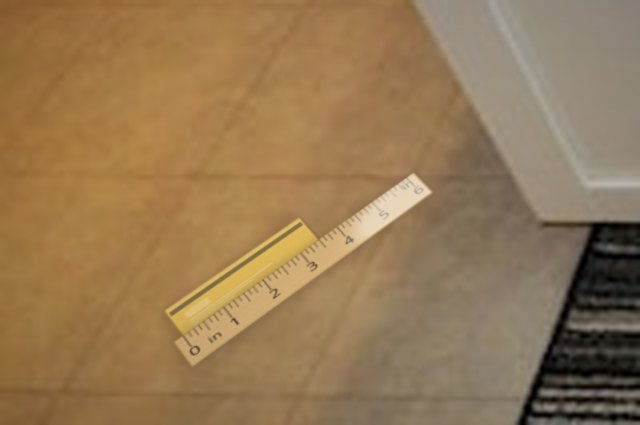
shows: value=3.5 unit=in
